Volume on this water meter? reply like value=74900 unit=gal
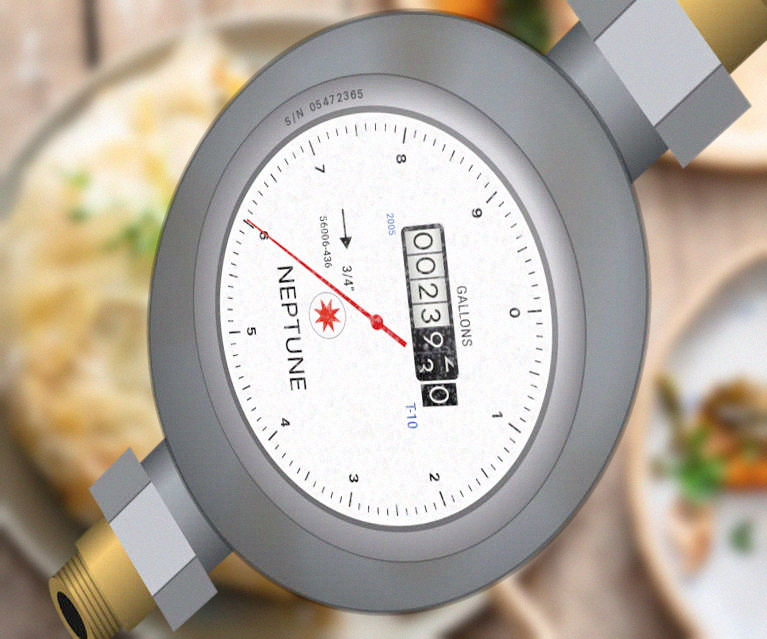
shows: value=23926.0 unit=gal
